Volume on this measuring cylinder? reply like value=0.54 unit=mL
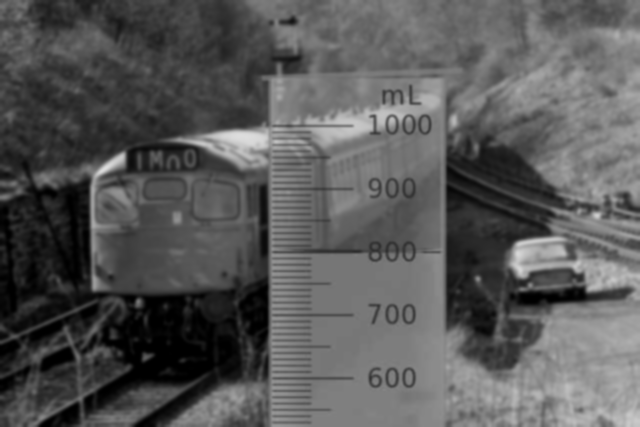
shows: value=800 unit=mL
